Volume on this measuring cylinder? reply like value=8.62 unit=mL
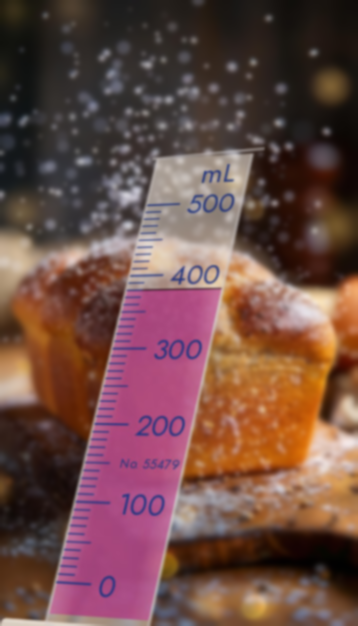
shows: value=380 unit=mL
